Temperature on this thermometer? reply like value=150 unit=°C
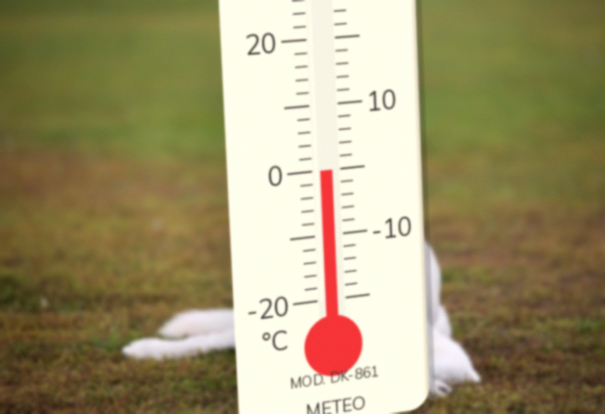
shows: value=0 unit=°C
